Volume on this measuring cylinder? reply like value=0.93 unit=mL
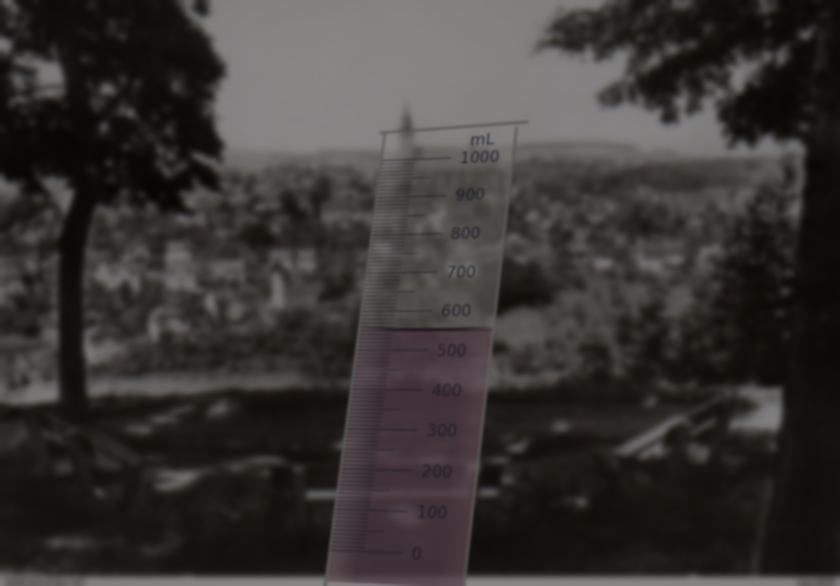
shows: value=550 unit=mL
